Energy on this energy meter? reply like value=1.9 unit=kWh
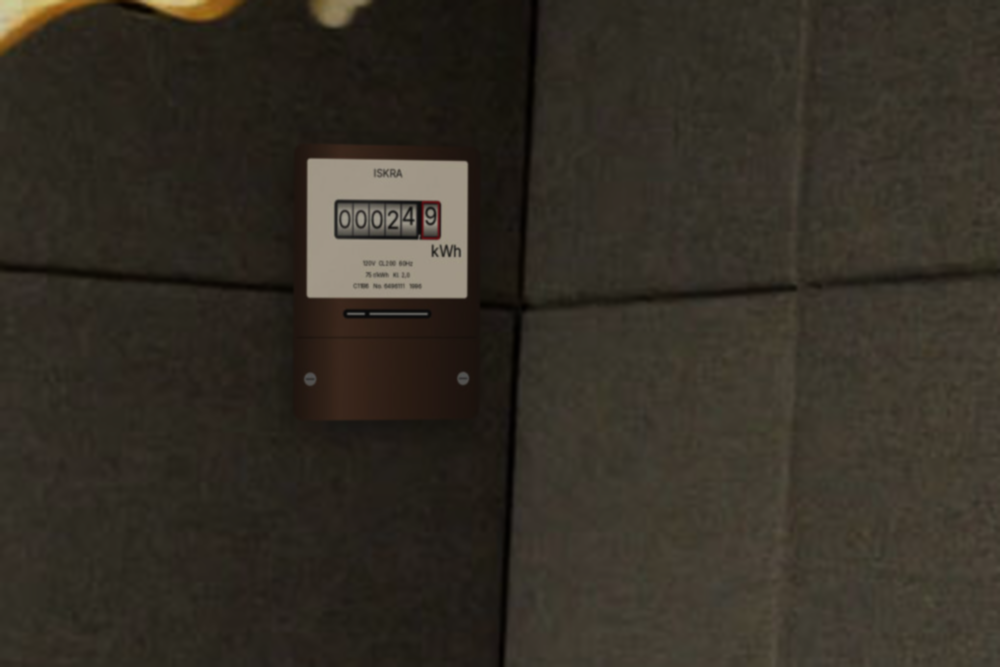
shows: value=24.9 unit=kWh
